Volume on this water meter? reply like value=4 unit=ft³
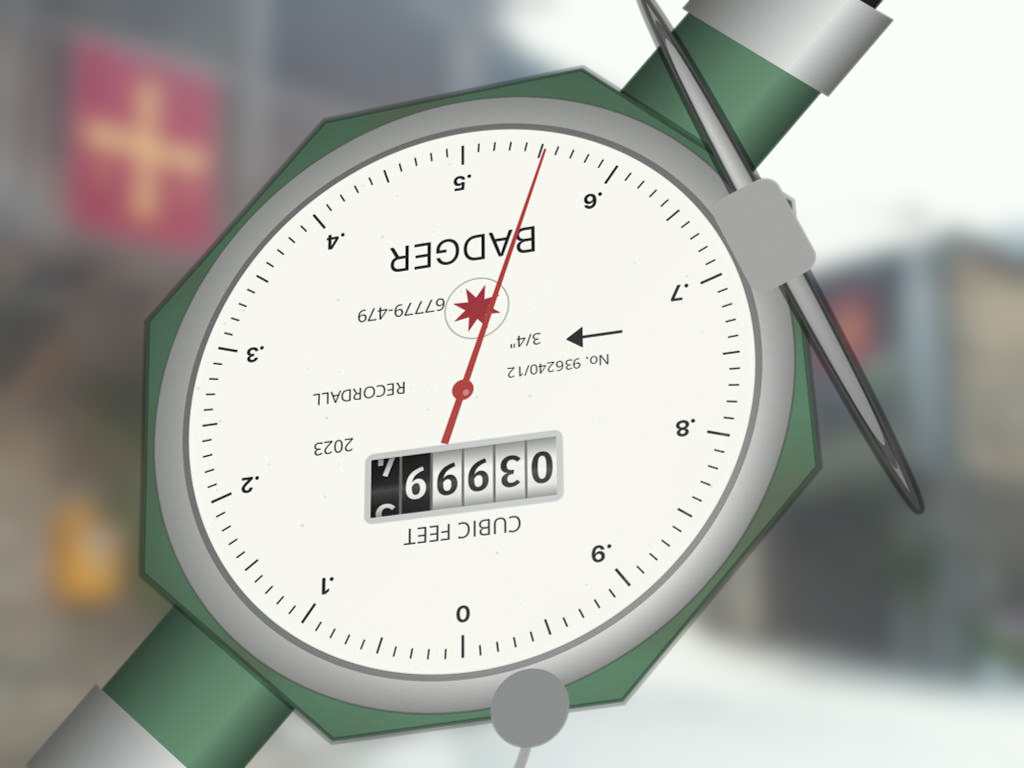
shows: value=39993.55 unit=ft³
